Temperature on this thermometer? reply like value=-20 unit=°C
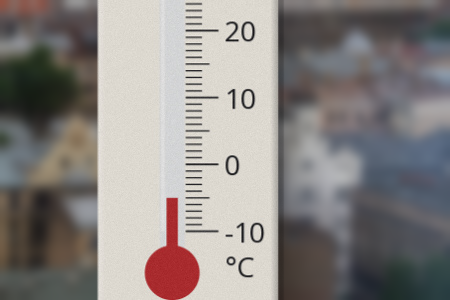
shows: value=-5 unit=°C
